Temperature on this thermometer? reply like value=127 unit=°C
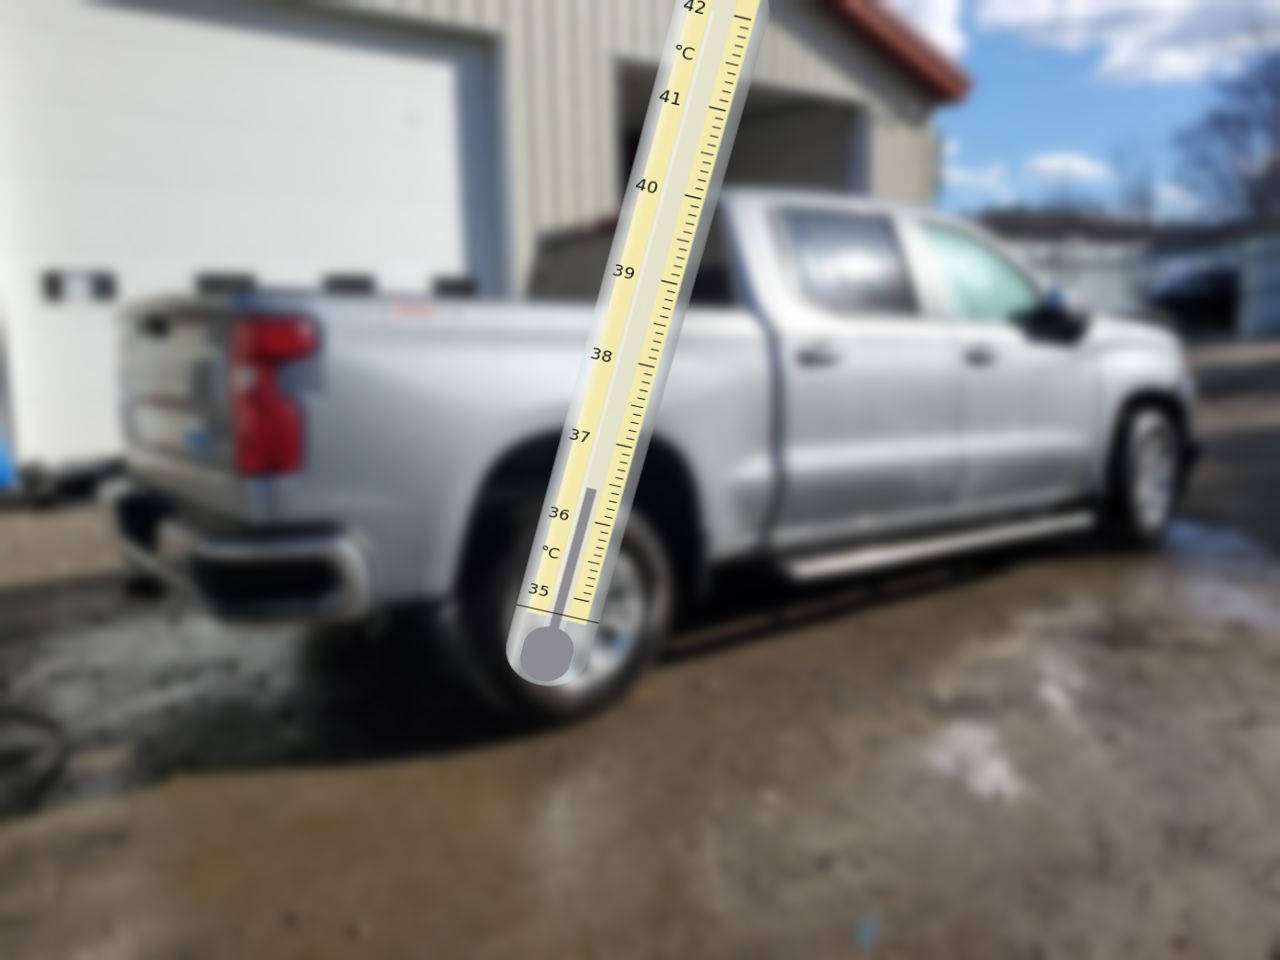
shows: value=36.4 unit=°C
